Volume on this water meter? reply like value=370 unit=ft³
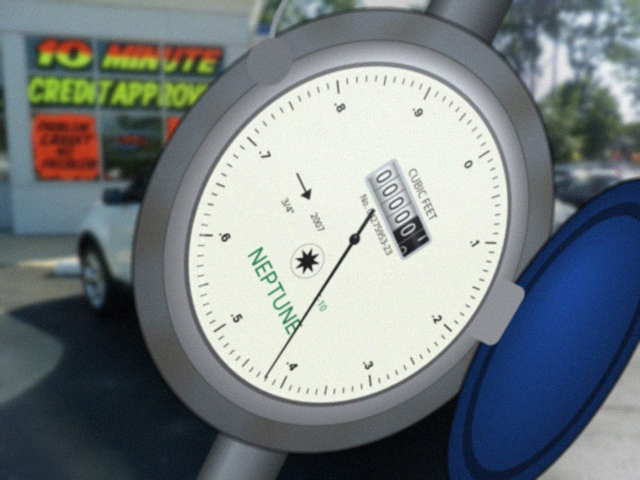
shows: value=1.42 unit=ft³
